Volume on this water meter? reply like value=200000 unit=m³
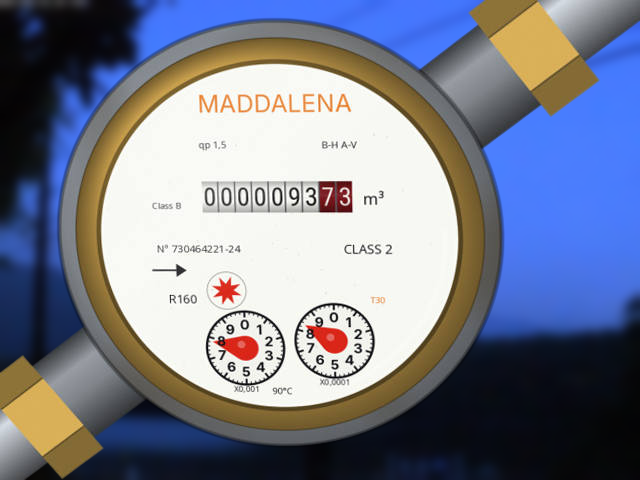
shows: value=93.7378 unit=m³
